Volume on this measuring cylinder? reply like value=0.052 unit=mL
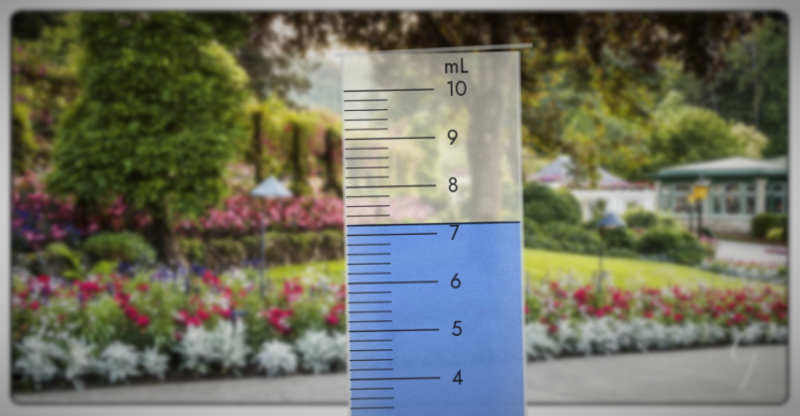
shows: value=7.2 unit=mL
